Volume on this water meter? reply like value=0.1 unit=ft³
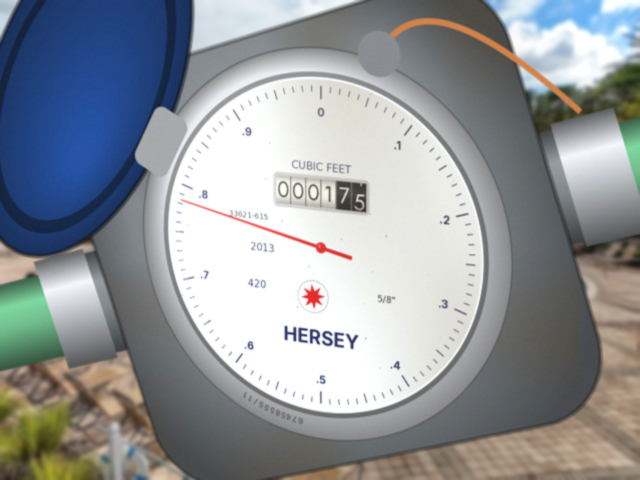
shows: value=174.78 unit=ft³
